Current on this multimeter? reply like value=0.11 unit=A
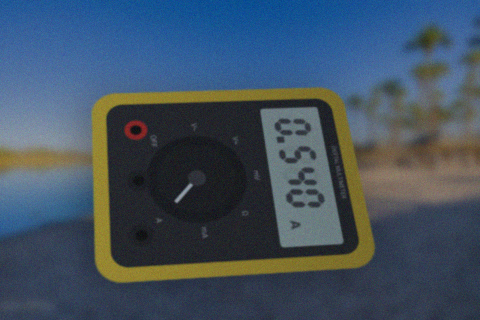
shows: value=0.540 unit=A
